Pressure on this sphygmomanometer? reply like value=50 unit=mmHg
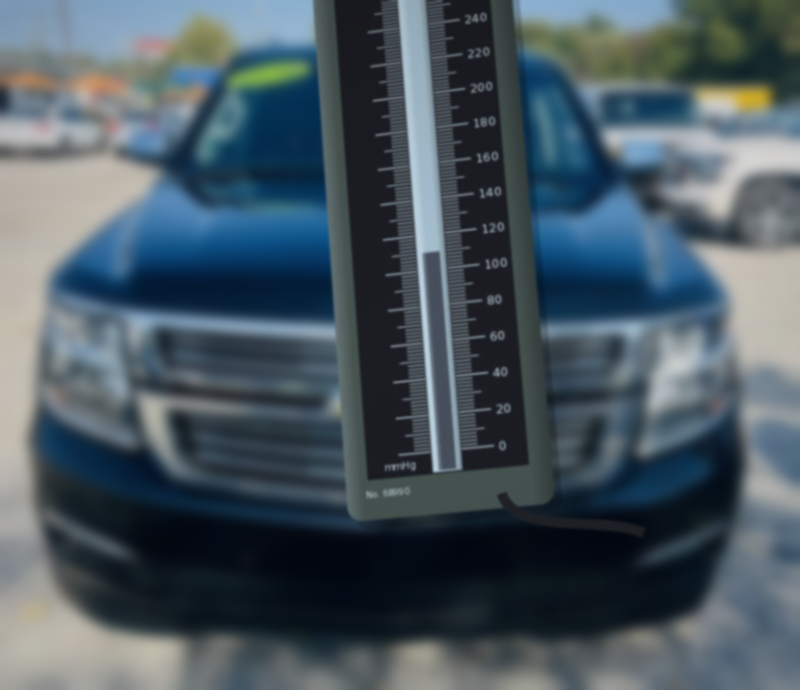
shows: value=110 unit=mmHg
